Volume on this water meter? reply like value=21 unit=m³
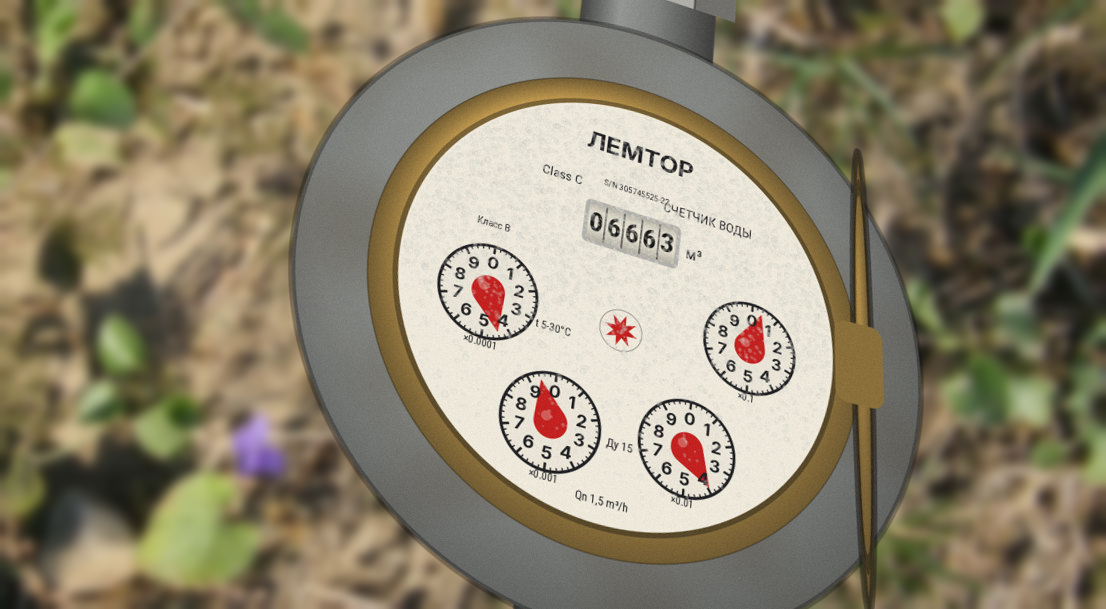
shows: value=6663.0394 unit=m³
